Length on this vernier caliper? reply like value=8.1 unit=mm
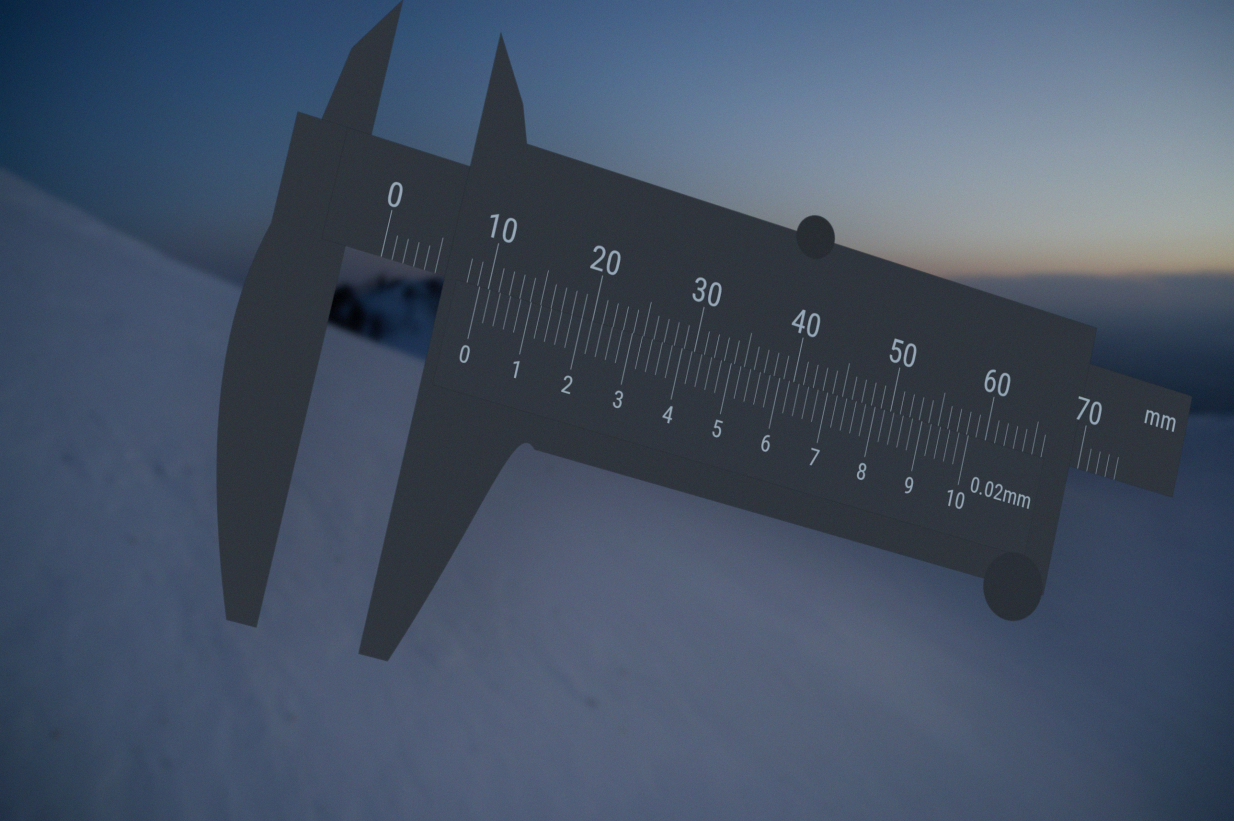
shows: value=9.2 unit=mm
